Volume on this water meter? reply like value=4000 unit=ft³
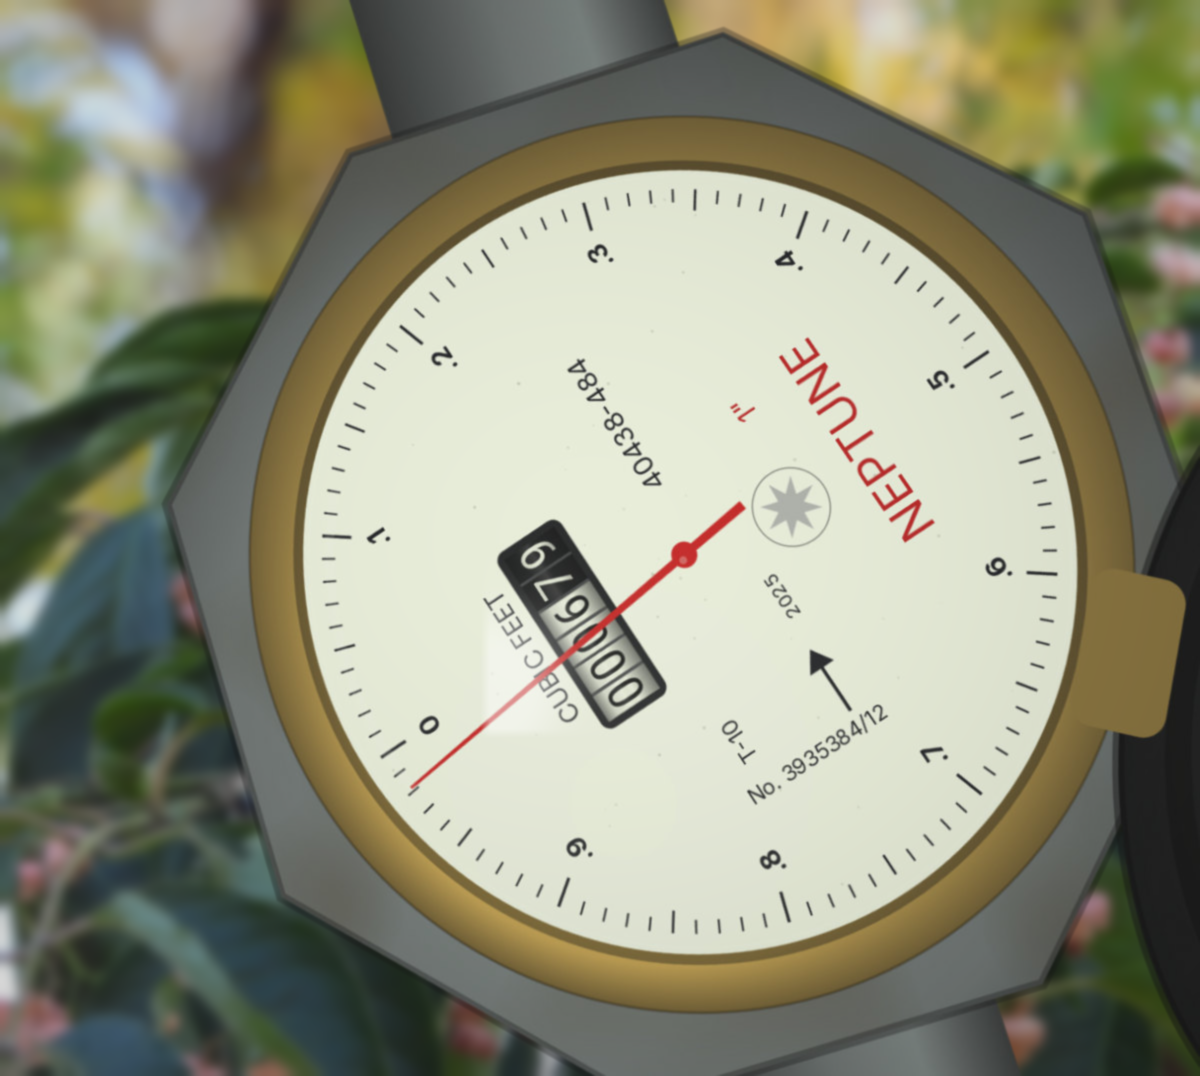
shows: value=678.98 unit=ft³
